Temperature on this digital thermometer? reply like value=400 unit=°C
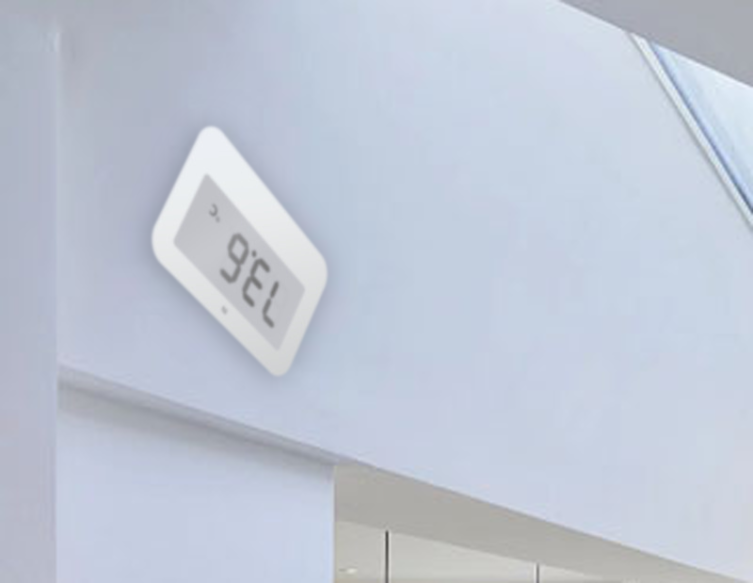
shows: value=73.6 unit=°C
